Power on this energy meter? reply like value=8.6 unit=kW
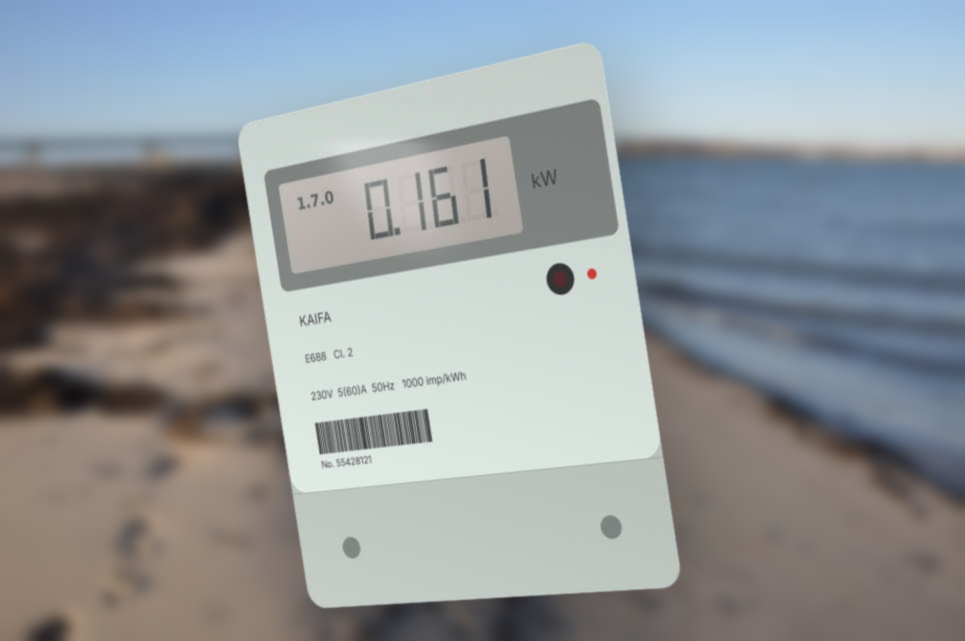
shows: value=0.161 unit=kW
